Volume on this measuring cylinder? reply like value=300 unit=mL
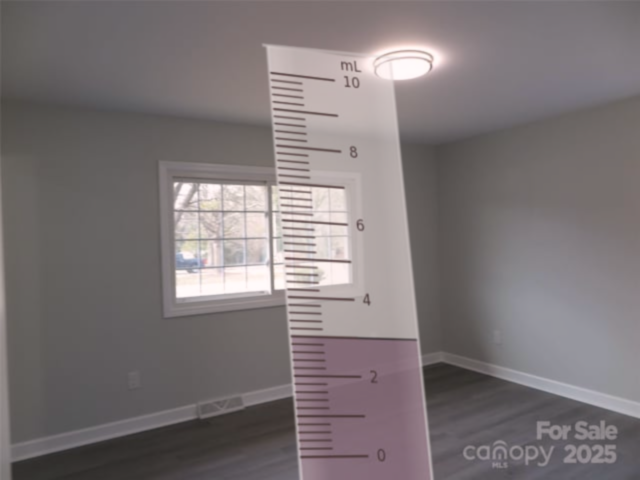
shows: value=3 unit=mL
